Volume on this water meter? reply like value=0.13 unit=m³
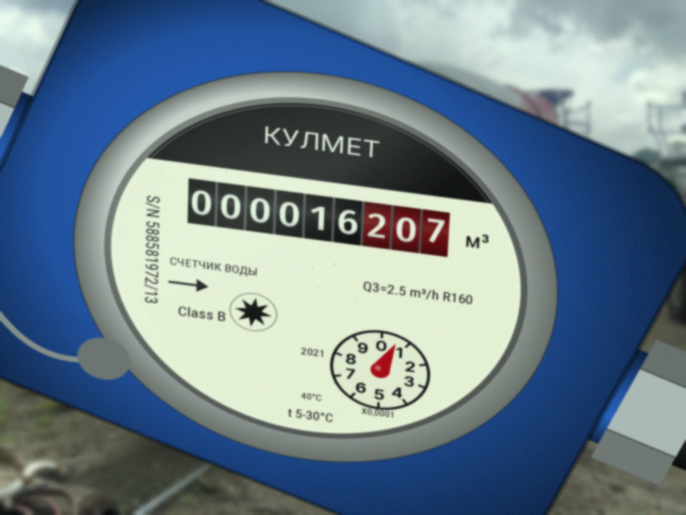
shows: value=16.2070 unit=m³
